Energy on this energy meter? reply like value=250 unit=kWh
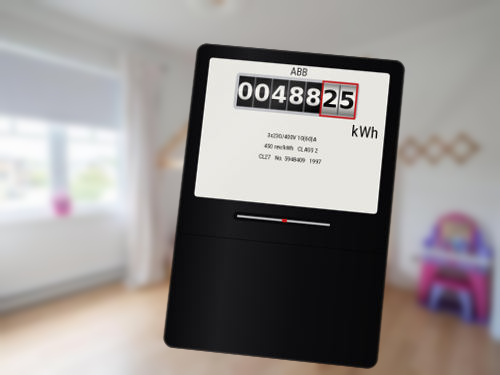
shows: value=488.25 unit=kWh
